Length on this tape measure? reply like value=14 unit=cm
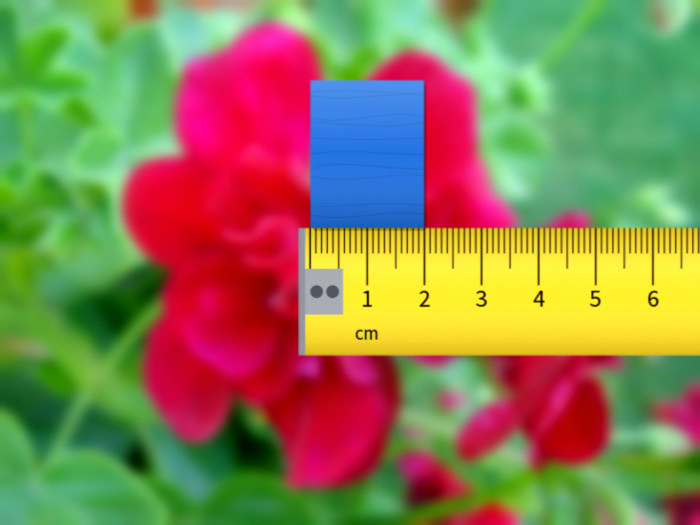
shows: value=2 unit=cm
